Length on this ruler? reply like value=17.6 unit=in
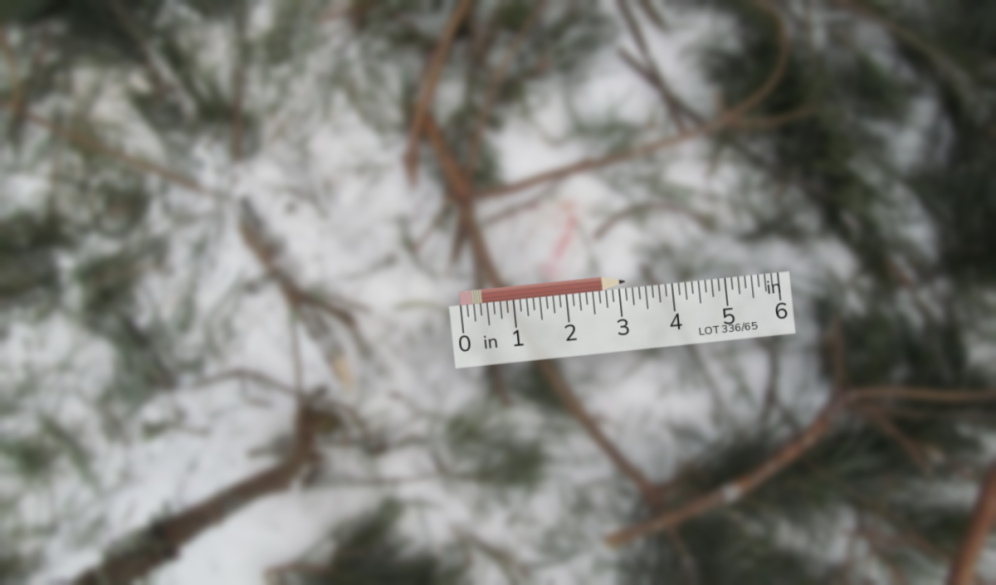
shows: value=3.125 unit=in
